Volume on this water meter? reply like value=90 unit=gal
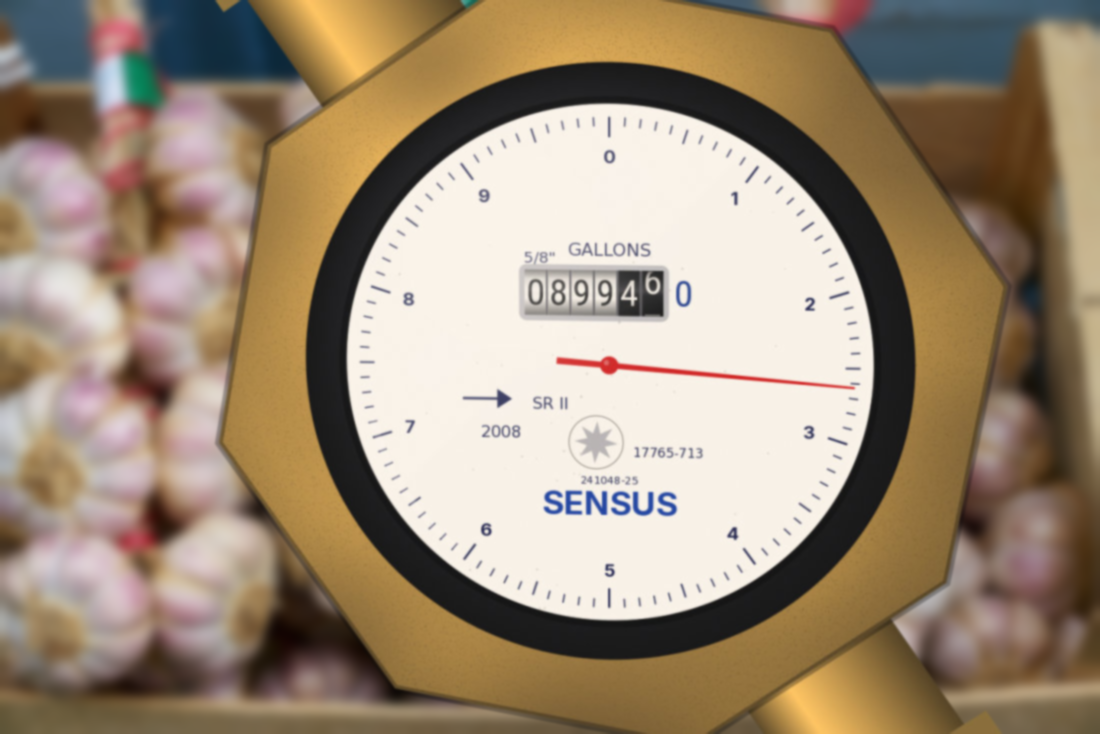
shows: value=899462.6 unit=gal
